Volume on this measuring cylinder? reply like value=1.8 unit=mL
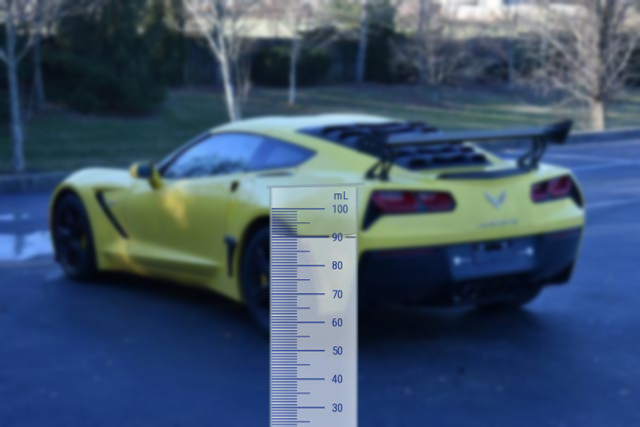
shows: value=90 unit=mL
